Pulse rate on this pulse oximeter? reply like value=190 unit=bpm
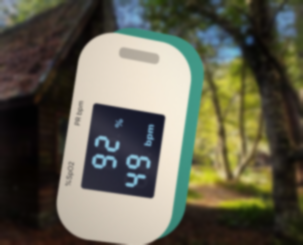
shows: value=49 unit=bpm
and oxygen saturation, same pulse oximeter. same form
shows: value=92 unit=%
